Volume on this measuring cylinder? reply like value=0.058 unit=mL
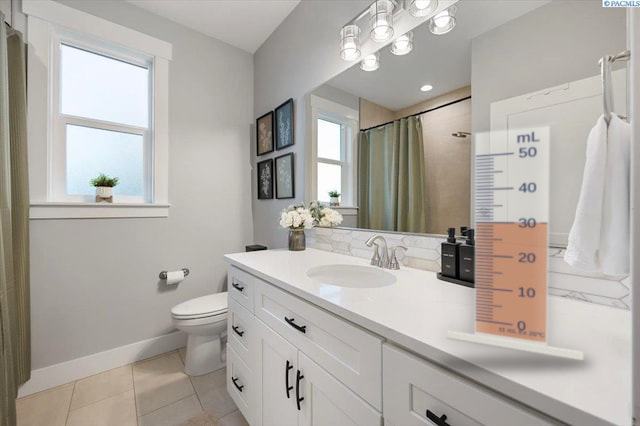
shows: value=30 unit=mL
